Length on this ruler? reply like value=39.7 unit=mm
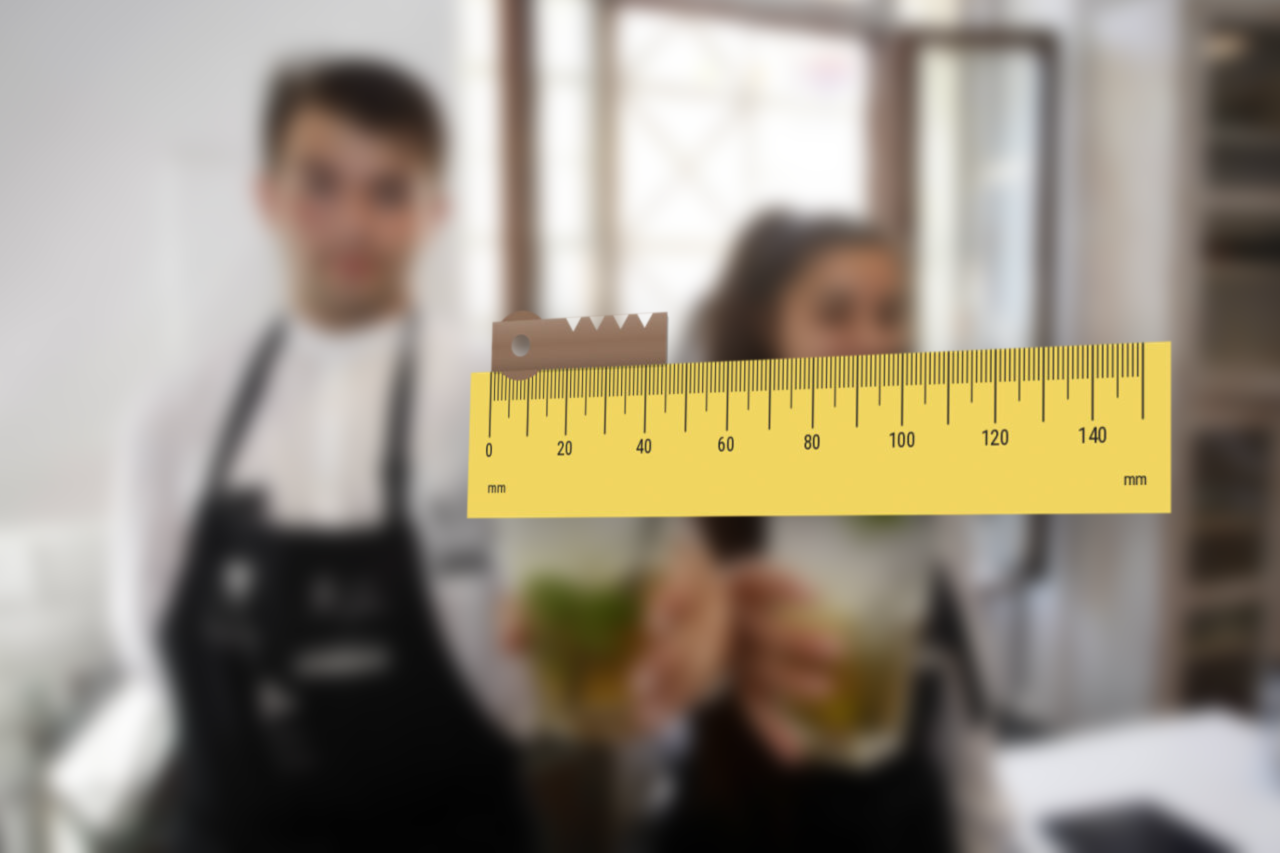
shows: value=45 unit=mm
